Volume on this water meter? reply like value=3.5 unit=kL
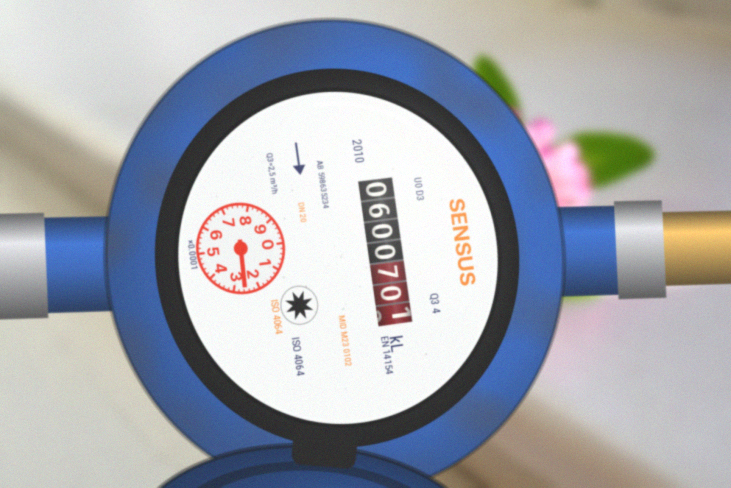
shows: value=600.7012 unit=kL
